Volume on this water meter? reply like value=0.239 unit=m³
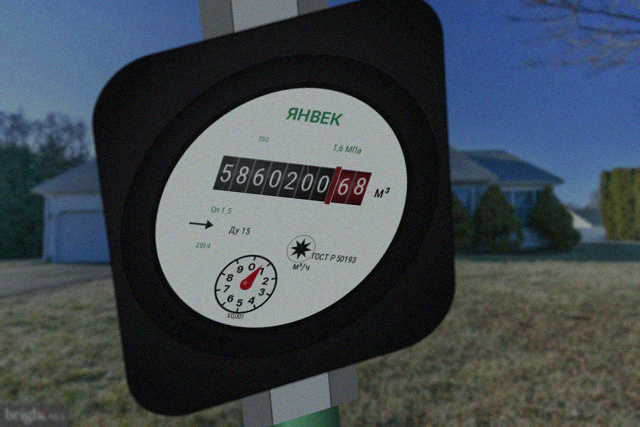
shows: value=5860200.680 unit=m³
